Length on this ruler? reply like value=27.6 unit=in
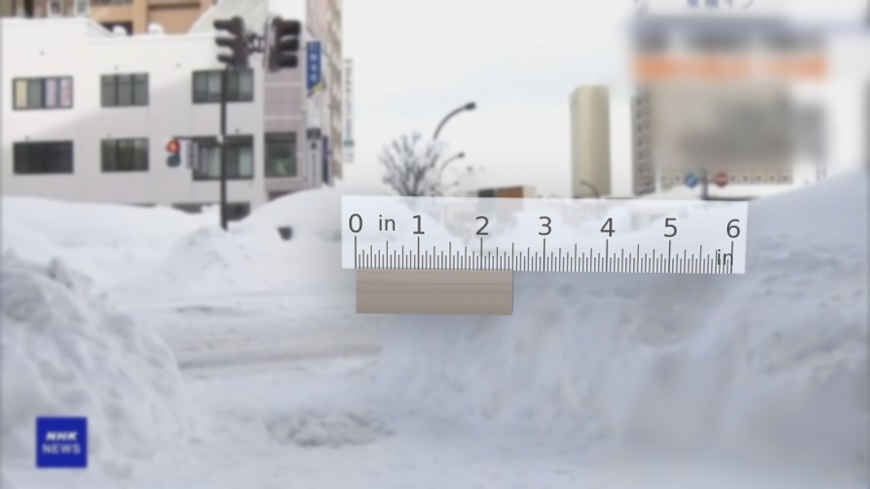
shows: value=2.5 unit=in
